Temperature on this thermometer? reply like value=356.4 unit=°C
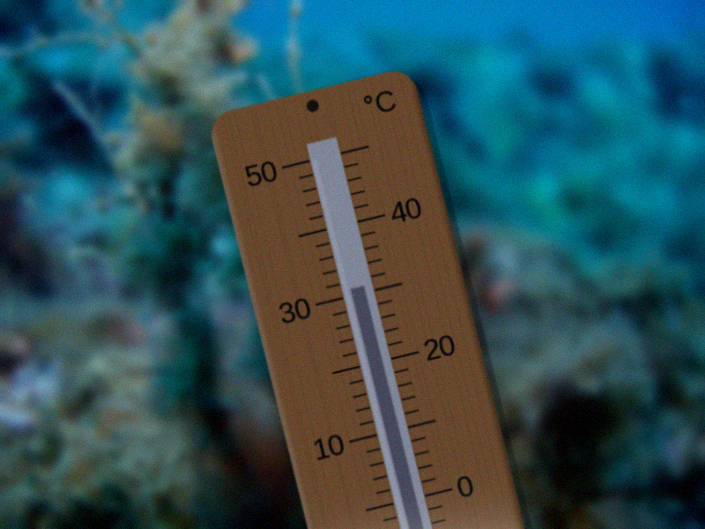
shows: value=31 unit=°C
